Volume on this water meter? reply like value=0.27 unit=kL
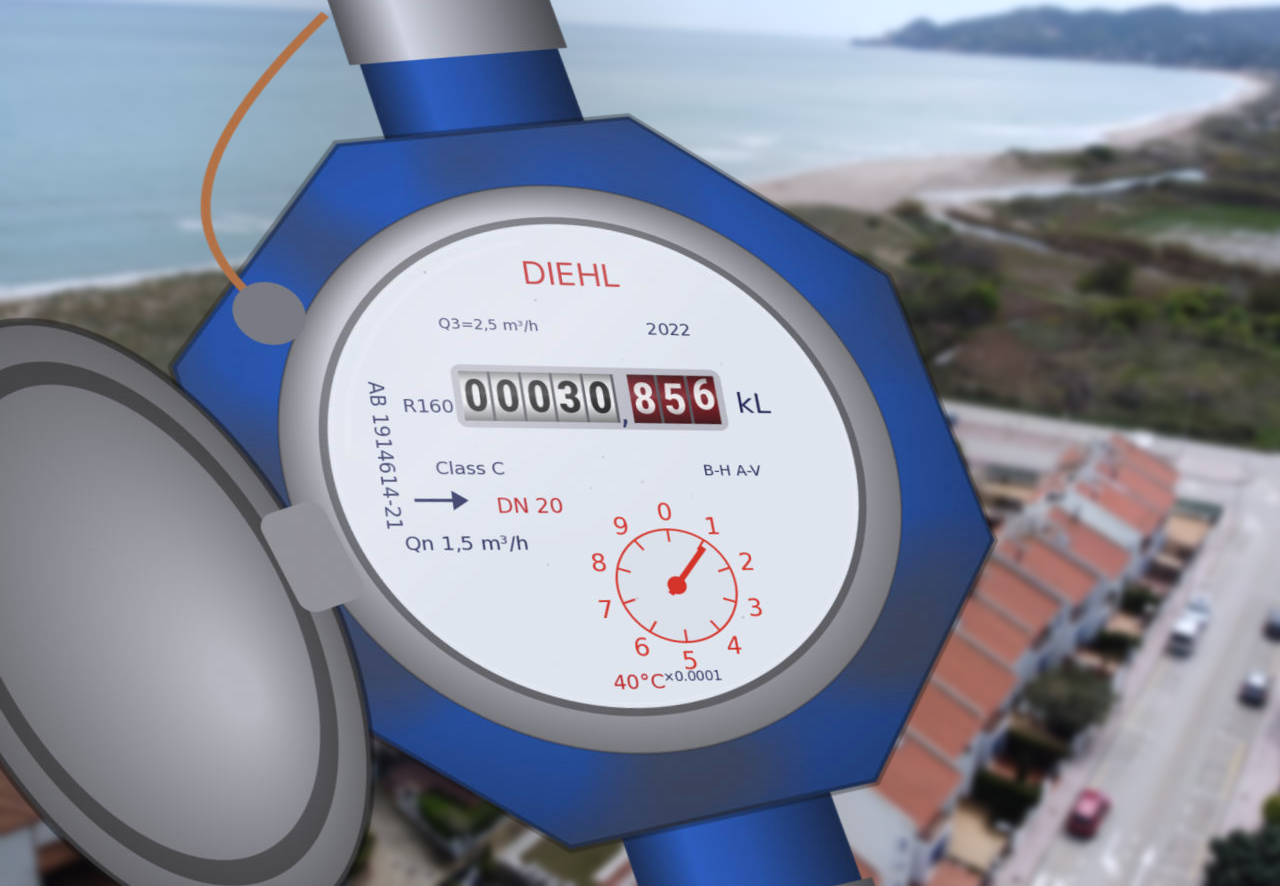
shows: value=30.8561 unit=kL
